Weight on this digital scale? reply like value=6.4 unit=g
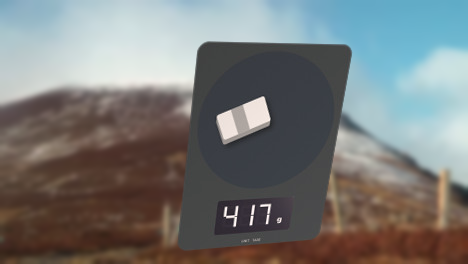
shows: value=417 unit=g
